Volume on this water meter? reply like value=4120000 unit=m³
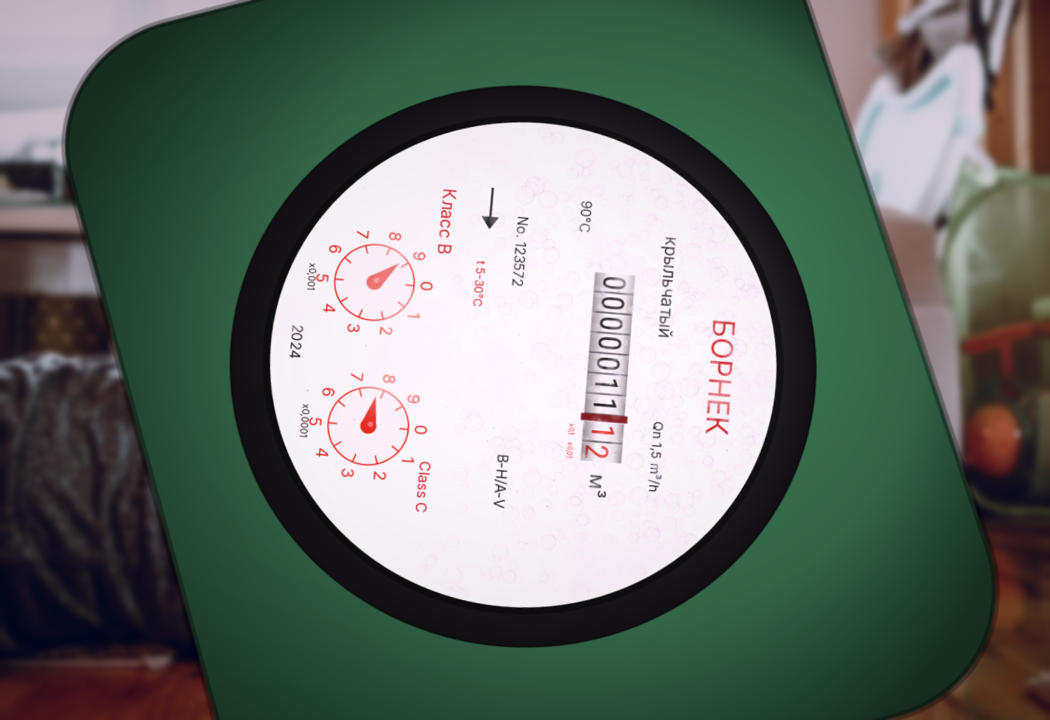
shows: value=11.1187 unit=m³
